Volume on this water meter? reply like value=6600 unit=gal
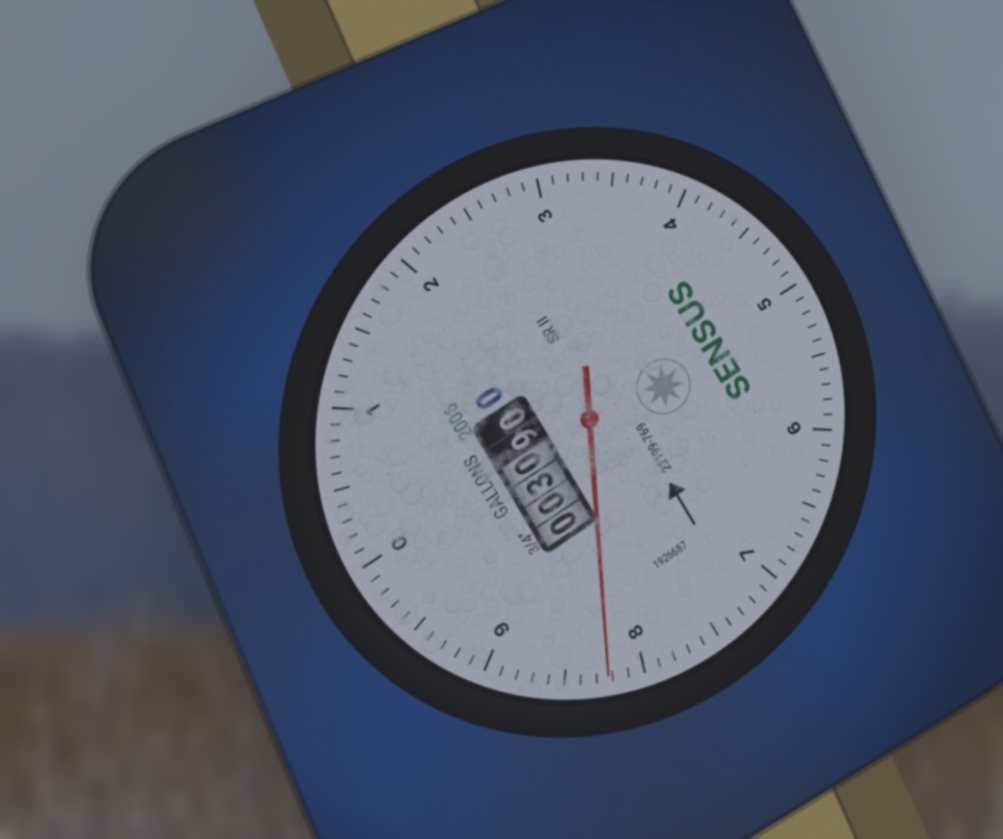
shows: value=30898.2 unit=gal
